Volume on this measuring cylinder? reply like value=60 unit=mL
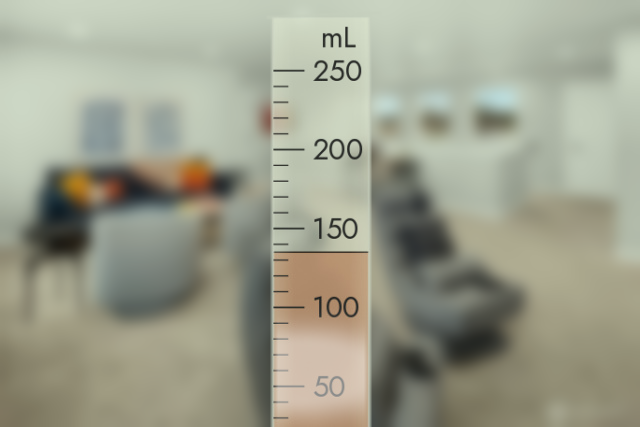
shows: value=135 unit=mL
